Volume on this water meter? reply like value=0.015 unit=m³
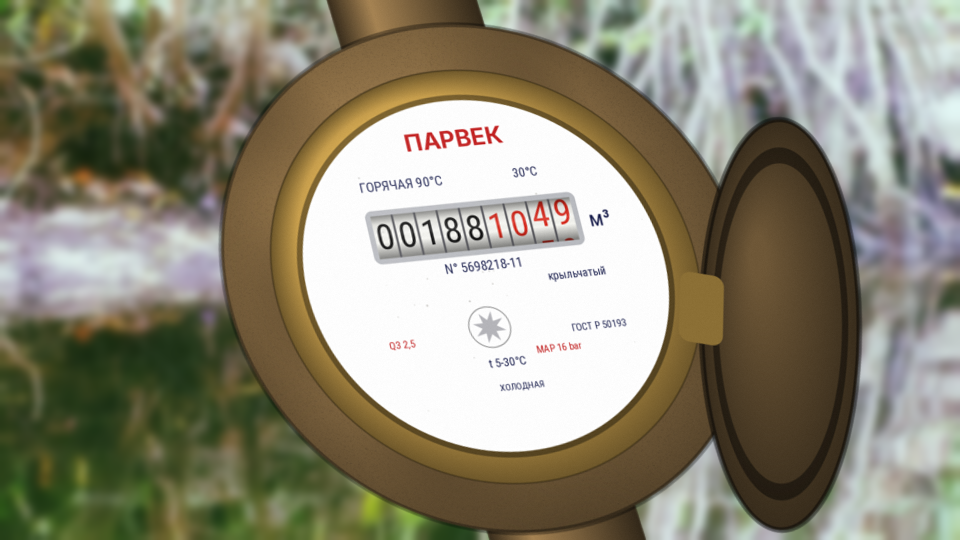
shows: value=188.1049 unit=m³
